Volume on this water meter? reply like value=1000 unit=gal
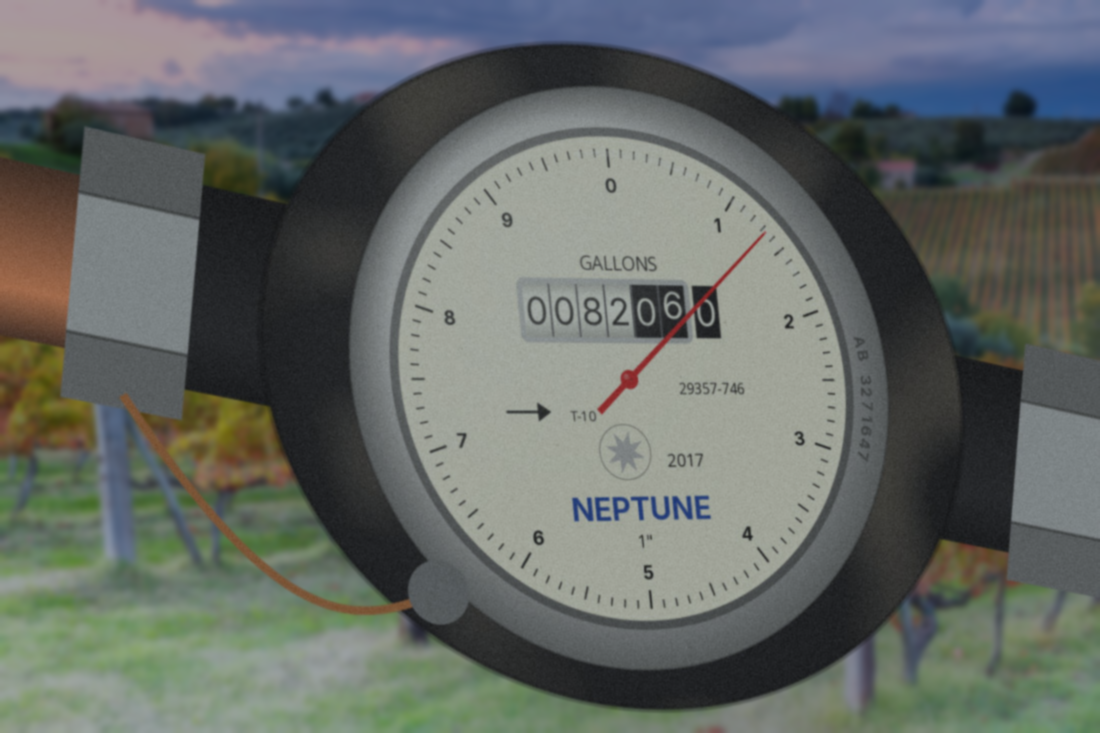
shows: value=82061.3 unit=gal
